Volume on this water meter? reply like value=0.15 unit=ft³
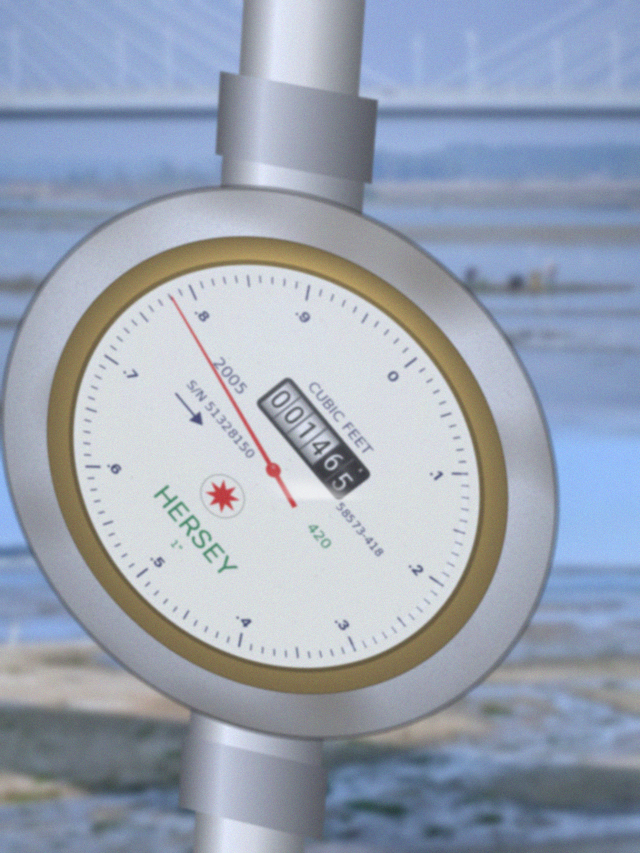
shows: value=1464.78 unit=ft³
